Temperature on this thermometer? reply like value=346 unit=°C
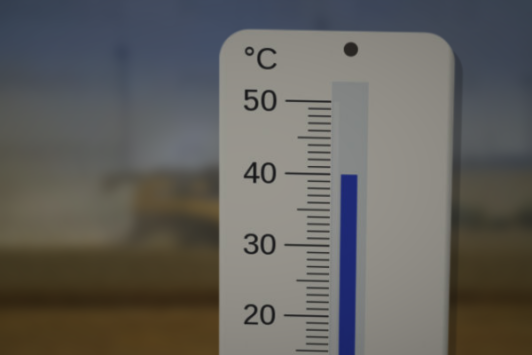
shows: value=40 unit=°C
